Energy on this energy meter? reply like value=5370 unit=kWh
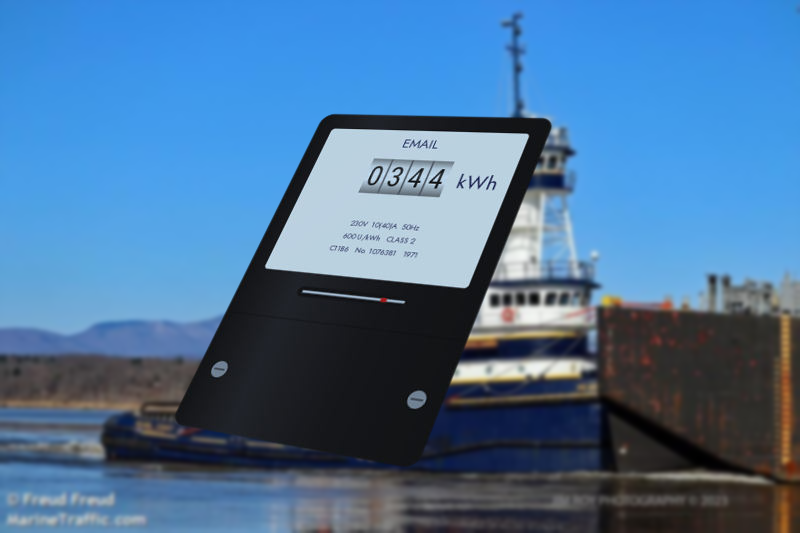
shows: value=344 unit=kWh
